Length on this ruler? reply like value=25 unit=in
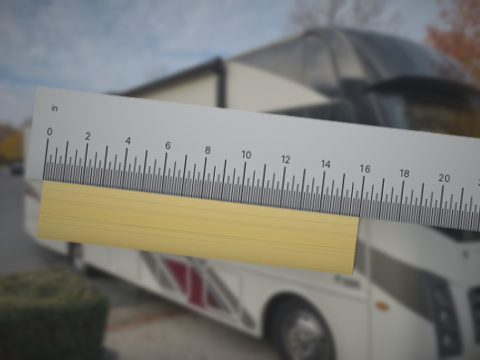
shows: value=16 unit=in
